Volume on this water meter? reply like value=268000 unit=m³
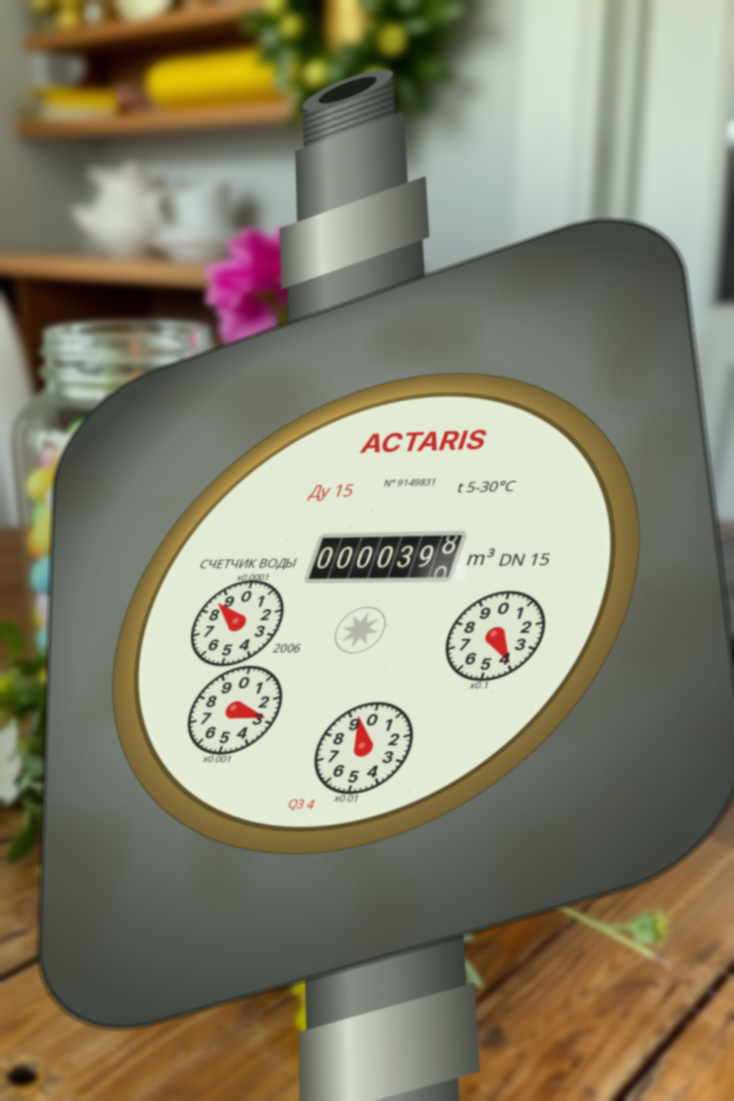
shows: value=398.3928 unit=m³
